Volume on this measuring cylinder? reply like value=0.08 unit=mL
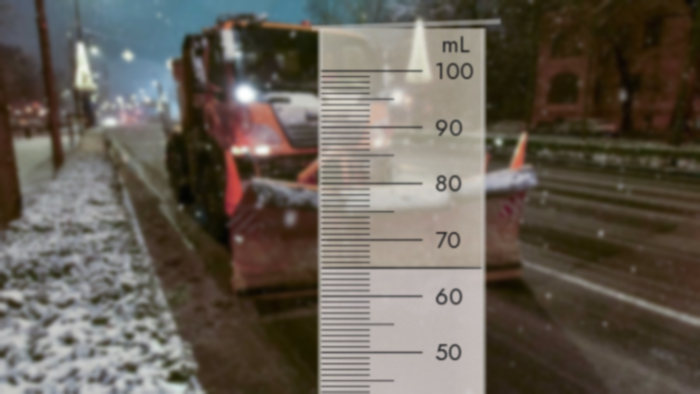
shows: value=65 unit=mL
